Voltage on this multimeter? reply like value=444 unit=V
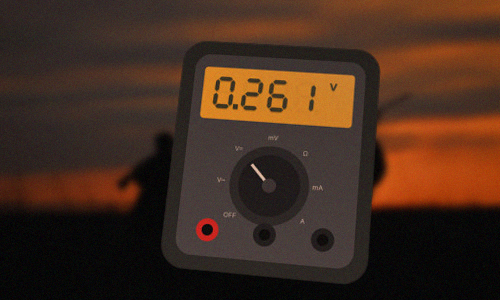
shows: value=0.261 unit=V
